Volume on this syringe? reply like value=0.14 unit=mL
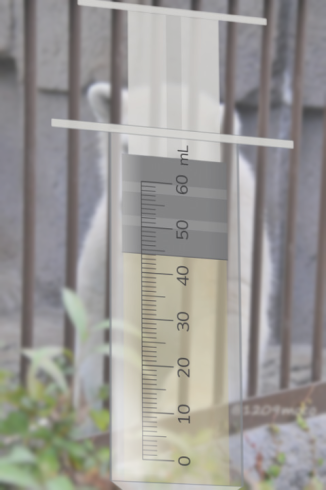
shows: value=44 unit=mL
